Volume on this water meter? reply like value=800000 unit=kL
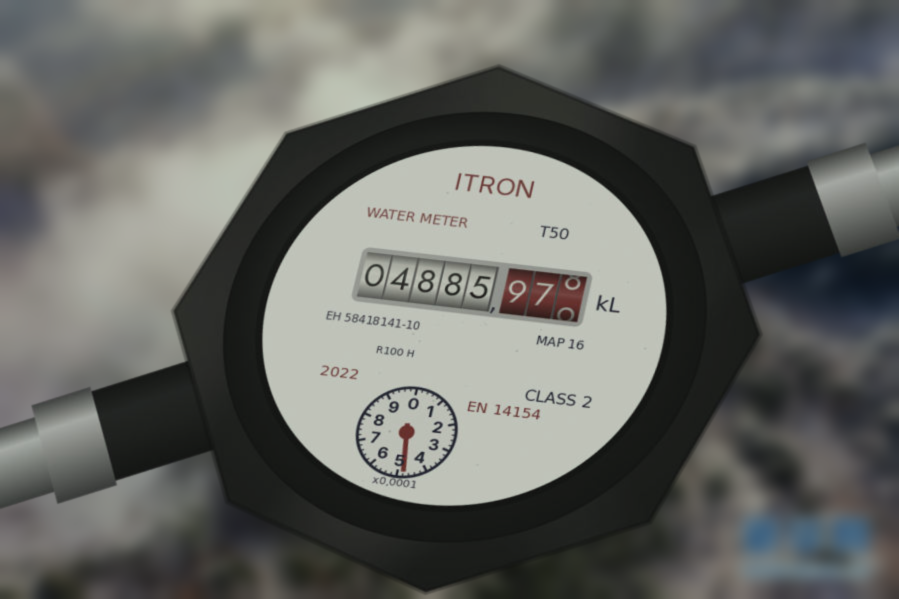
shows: value=4885.9784 unit=kL
